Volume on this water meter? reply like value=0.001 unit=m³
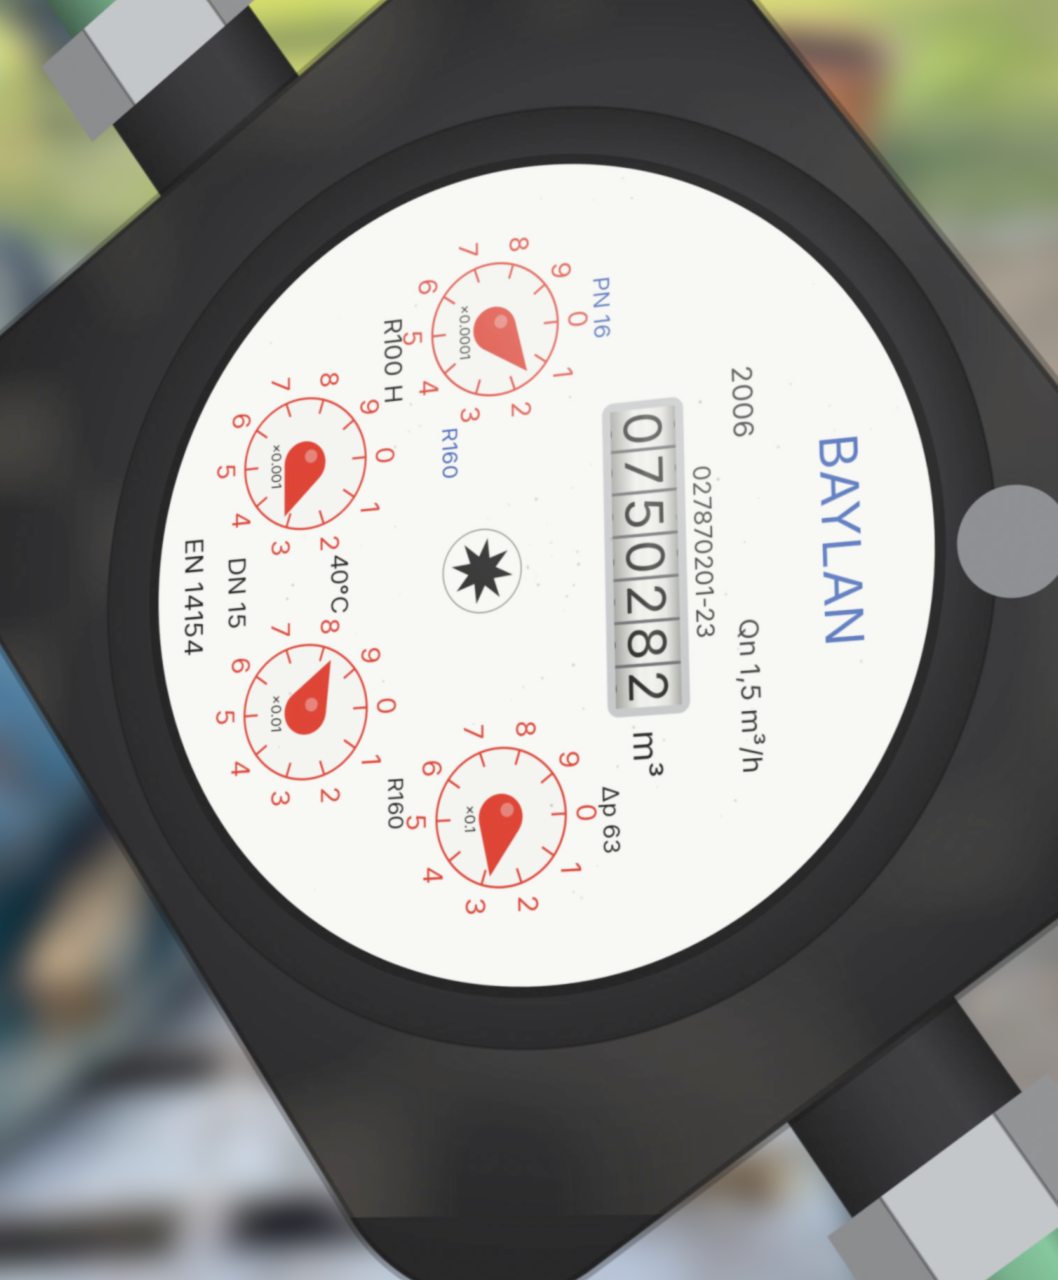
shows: value=750282.2831 unit=m³
